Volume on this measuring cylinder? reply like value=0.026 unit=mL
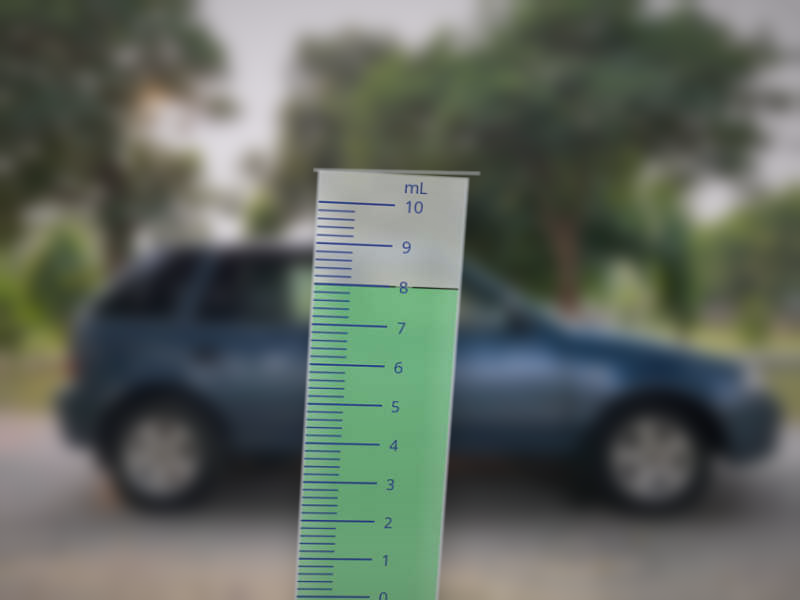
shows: value=8 unit=mL
